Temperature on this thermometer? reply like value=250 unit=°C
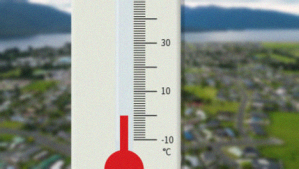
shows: value=0 unit=°C
